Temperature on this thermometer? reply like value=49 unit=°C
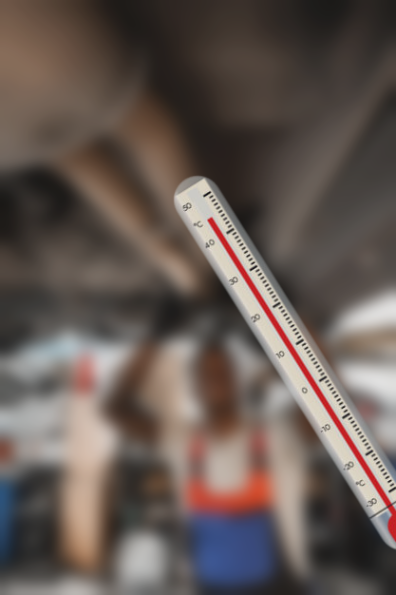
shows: value=45 unit=°C
